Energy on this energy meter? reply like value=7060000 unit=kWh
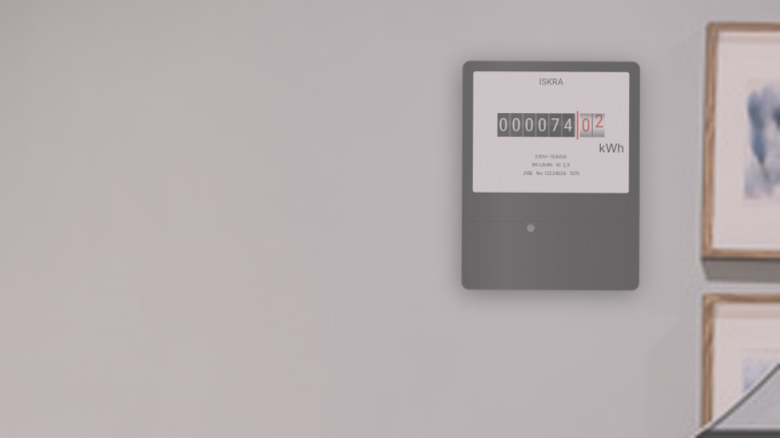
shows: value=74.02 unit=kWh
